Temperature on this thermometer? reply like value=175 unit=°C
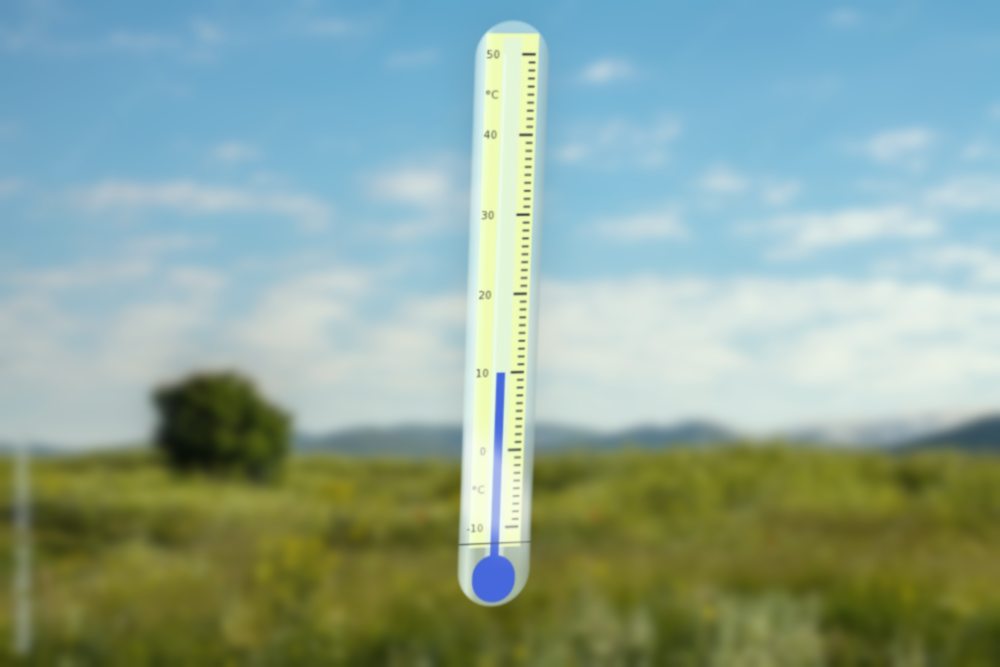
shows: value=10 unit=°C
